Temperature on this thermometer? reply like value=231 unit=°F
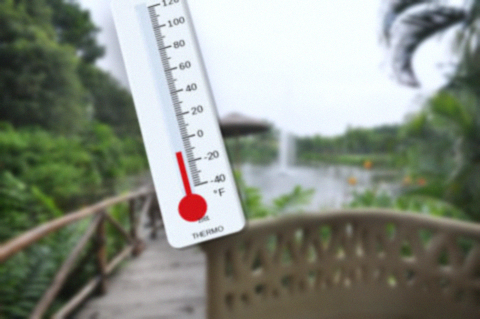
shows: value=-10 unit=°F
